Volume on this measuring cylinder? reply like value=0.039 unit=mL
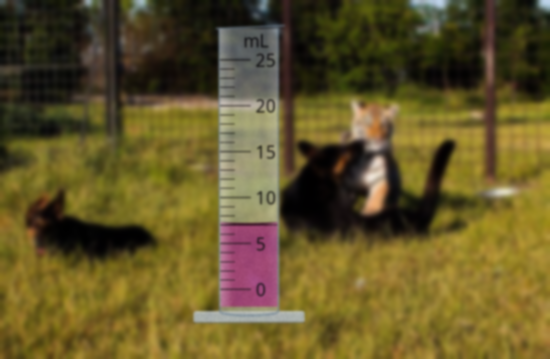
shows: value=7 unit=mL
